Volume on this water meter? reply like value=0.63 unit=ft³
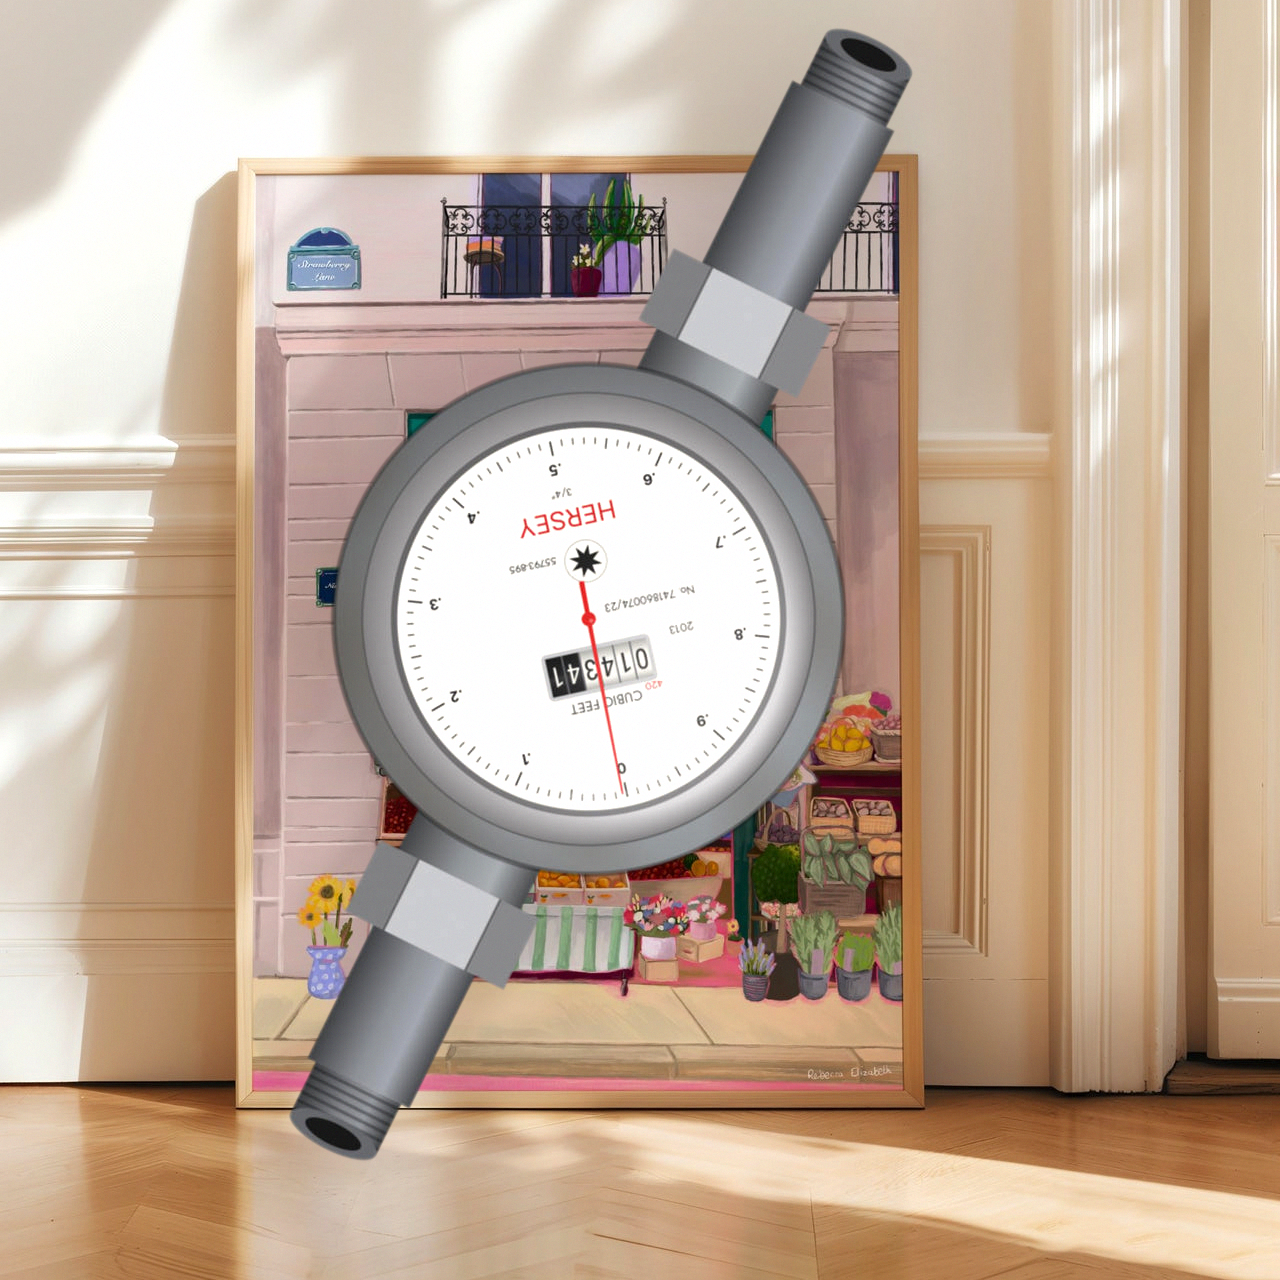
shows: value=14341.00 unit=ft³
